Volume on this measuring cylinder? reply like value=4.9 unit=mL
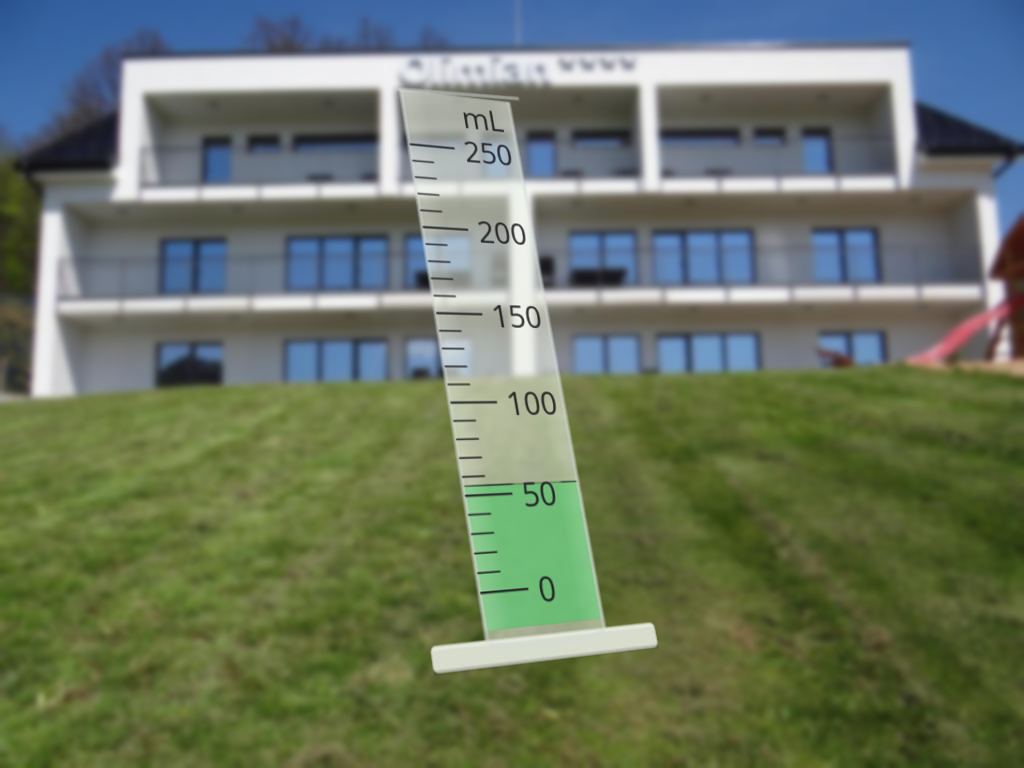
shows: value=55 unit=mL
